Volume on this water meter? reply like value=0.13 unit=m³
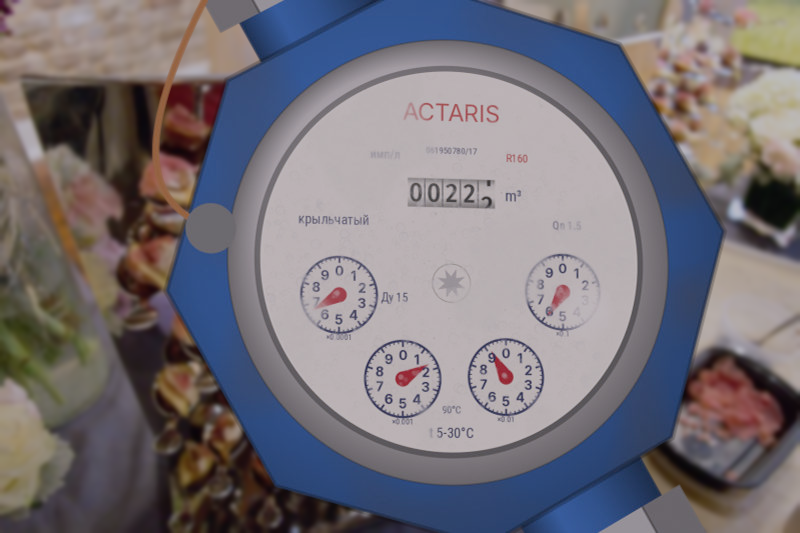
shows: value=221.5916 unit=m³
